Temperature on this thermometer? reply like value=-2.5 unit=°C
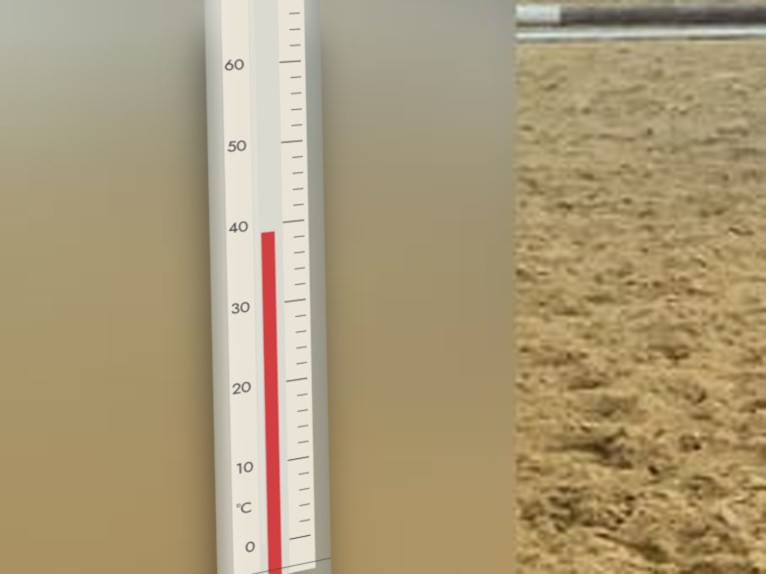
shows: value=39 unit=°C
